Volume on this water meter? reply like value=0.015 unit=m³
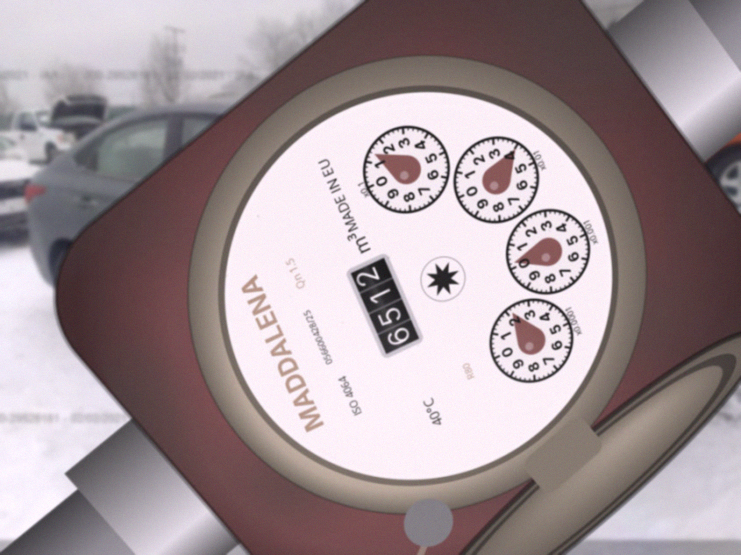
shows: value=6512.1402 unit=m³
